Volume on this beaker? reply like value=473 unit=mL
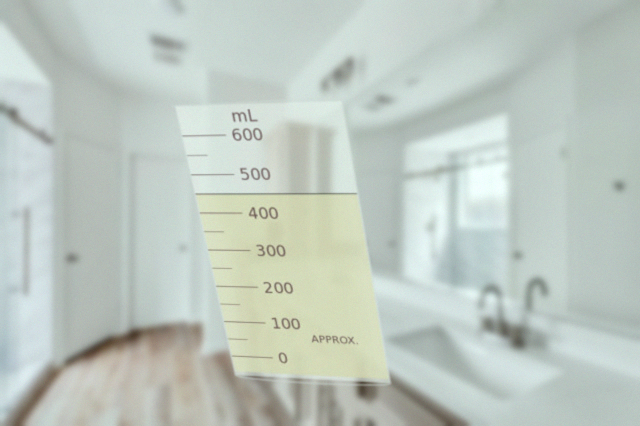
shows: value=450 unit=mL
